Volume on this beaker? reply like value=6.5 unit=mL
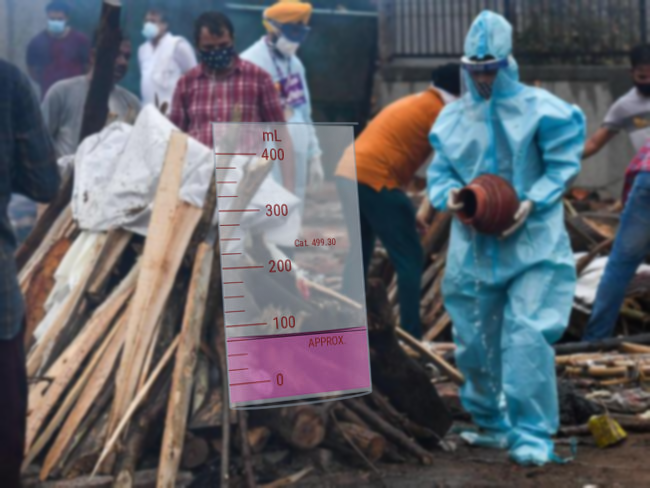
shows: value=75 unit=mL
